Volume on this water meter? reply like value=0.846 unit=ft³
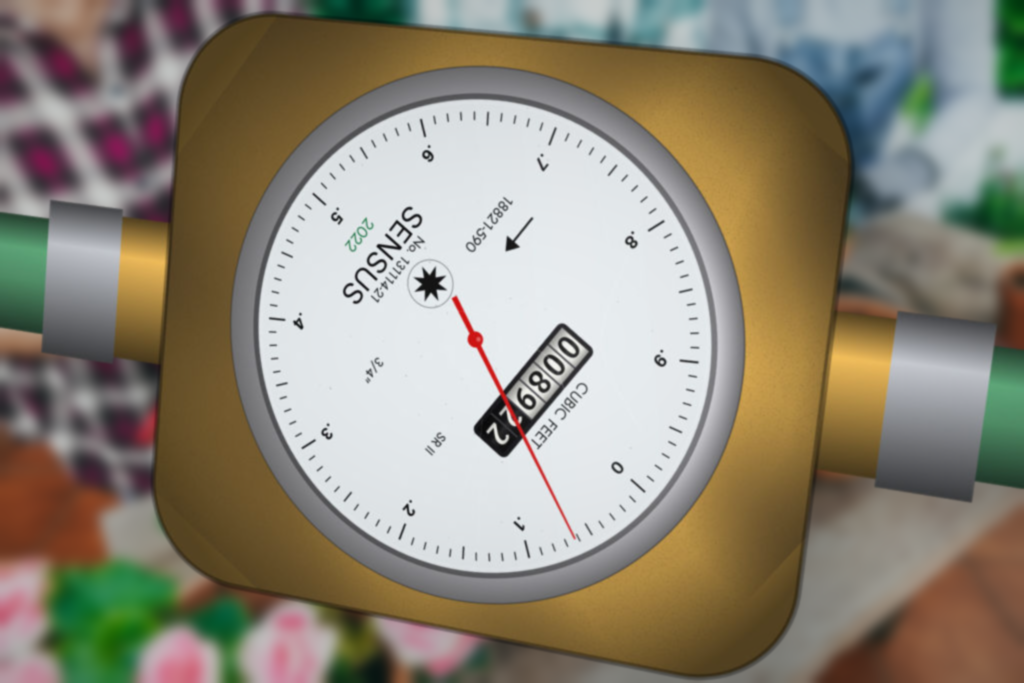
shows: value=8922.06 unit=ft³
